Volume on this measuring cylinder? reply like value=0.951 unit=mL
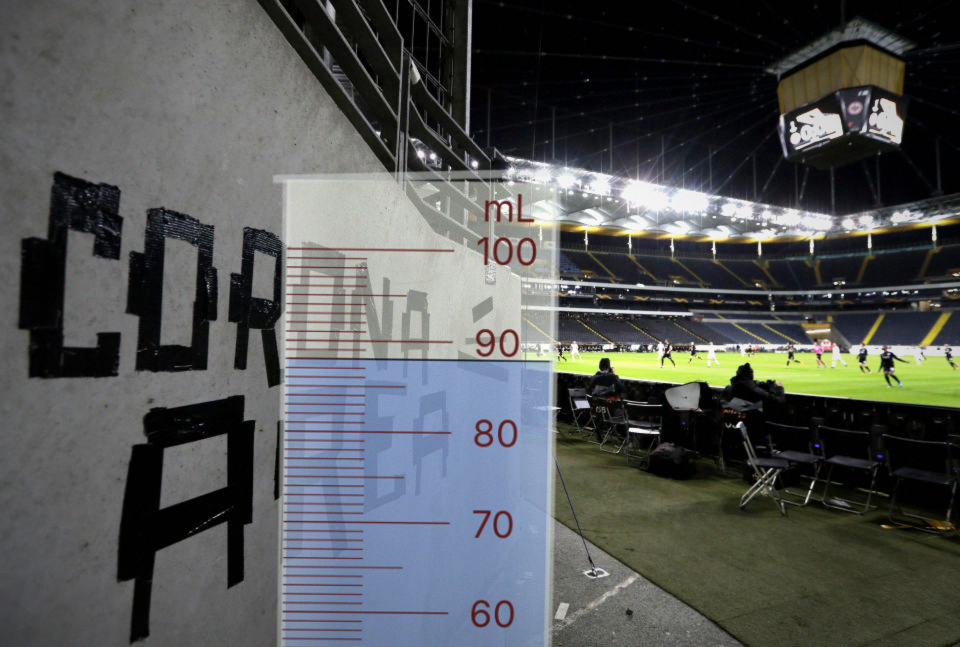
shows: value=88 unit=mL
